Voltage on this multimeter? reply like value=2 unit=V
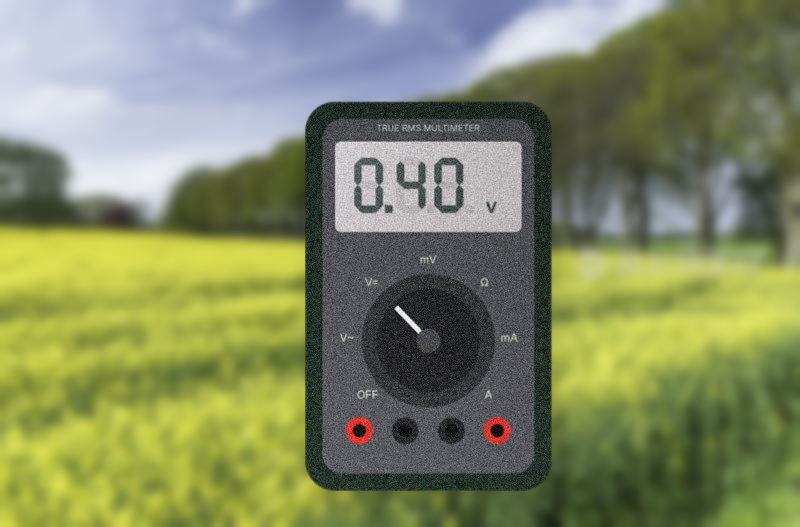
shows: value=0.40 unit=V
